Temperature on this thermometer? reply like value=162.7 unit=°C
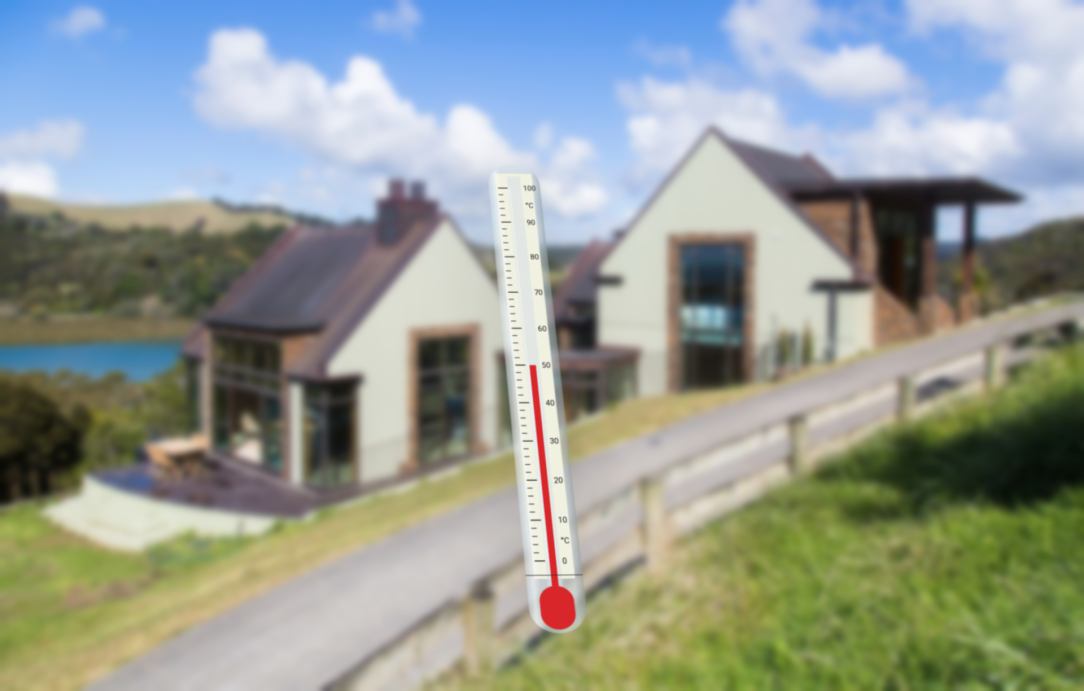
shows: value=50 unit=°C
